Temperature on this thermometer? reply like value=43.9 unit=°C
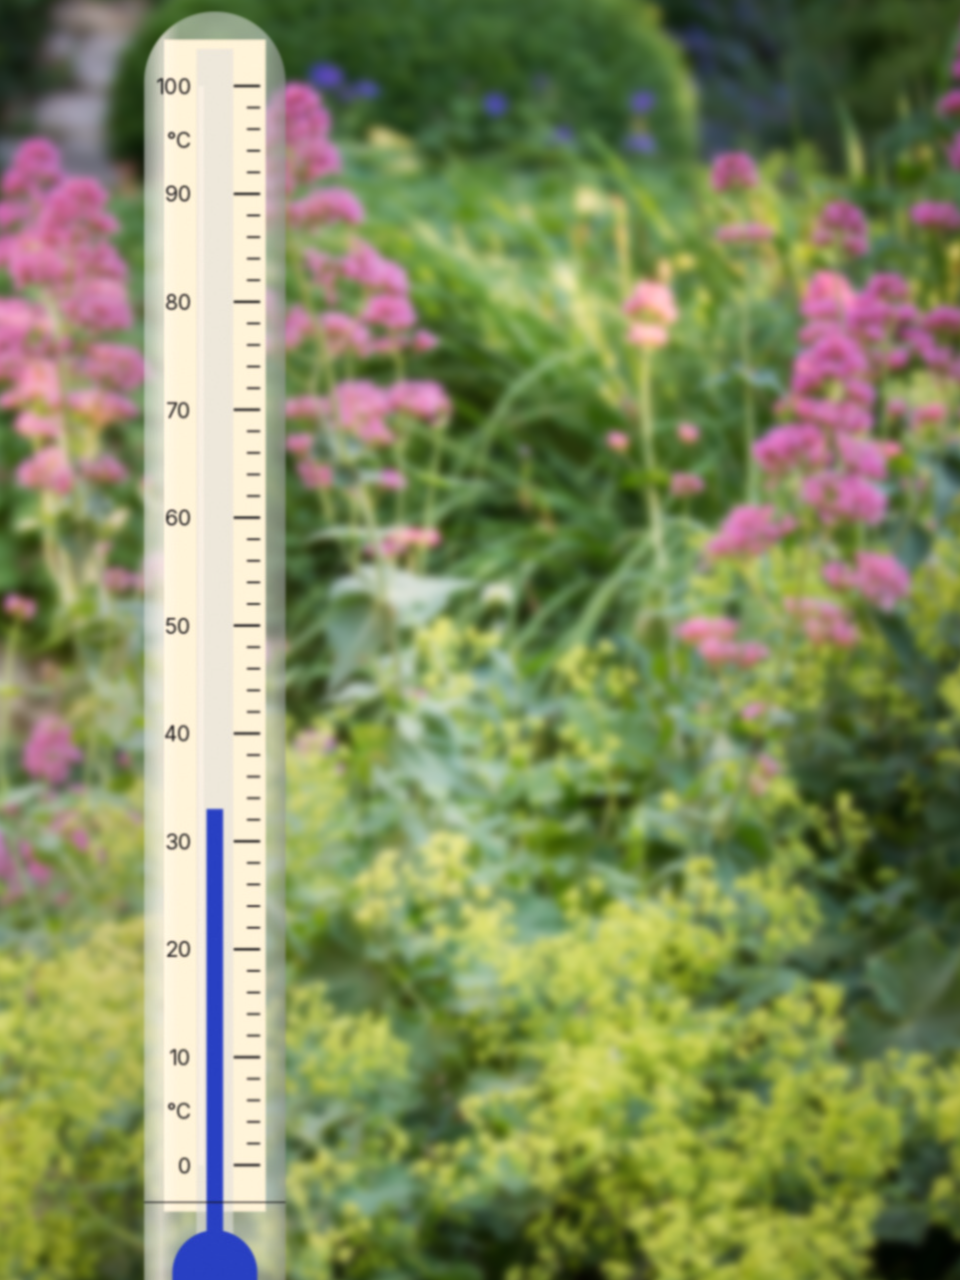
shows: value=33 unit=°C
